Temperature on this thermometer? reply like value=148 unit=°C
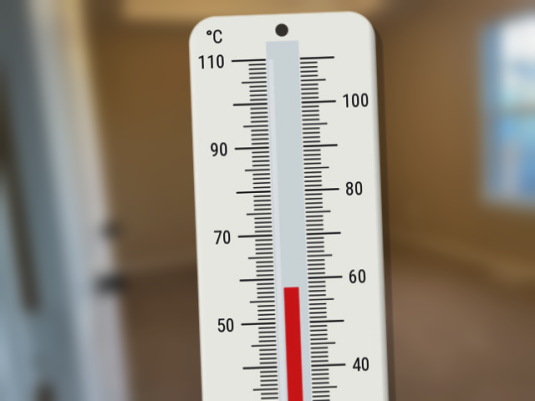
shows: value=58 unit=°C
